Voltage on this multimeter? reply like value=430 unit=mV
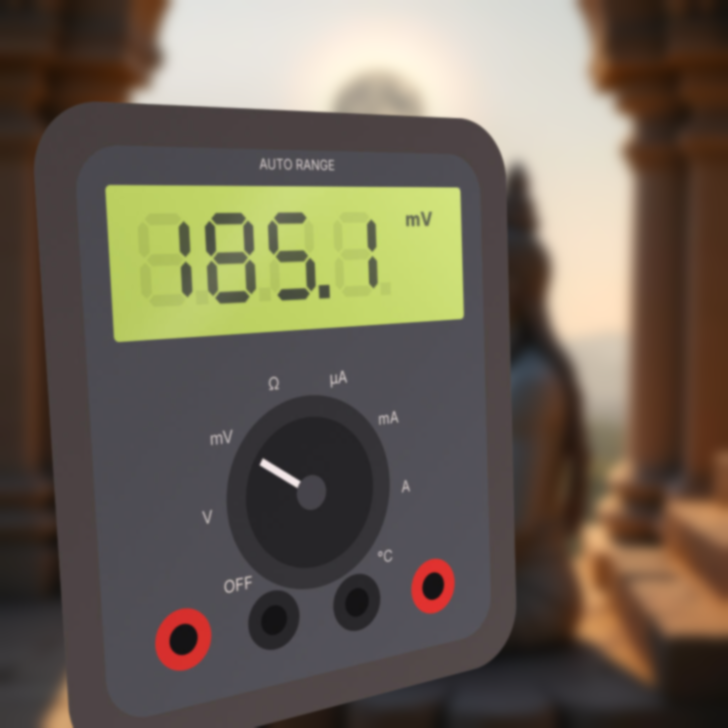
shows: value=185.1 unit=mV
